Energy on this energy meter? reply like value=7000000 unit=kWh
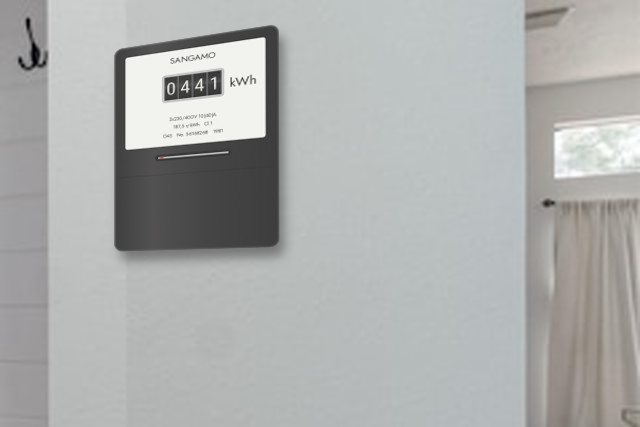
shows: value=441 unit=kWh
